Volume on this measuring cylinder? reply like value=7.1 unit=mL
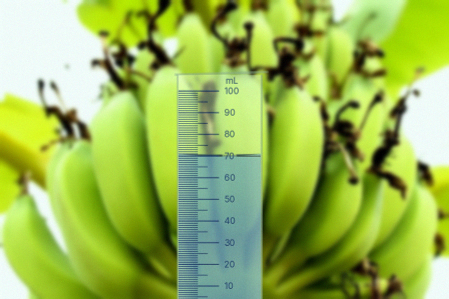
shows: value=70 unit=mL
